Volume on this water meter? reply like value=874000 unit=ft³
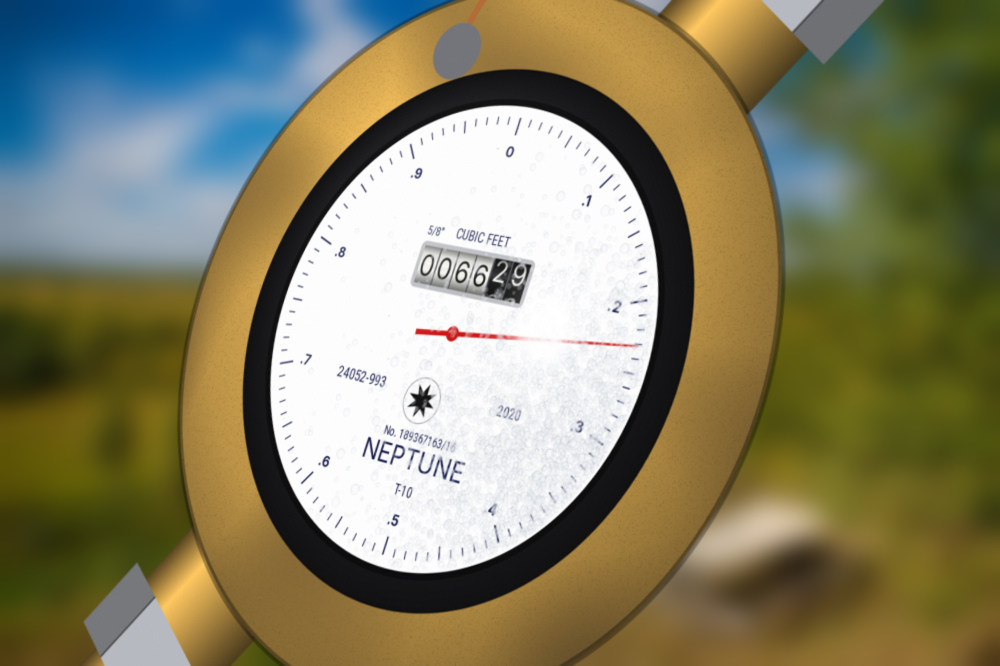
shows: value=6629.23 unit=ft³
